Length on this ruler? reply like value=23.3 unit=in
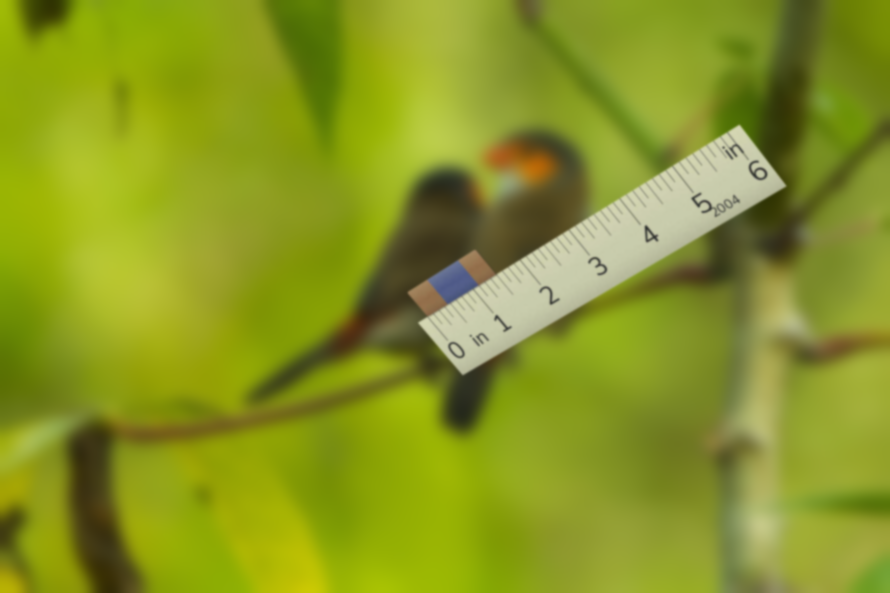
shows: value=1.5 unit=in
